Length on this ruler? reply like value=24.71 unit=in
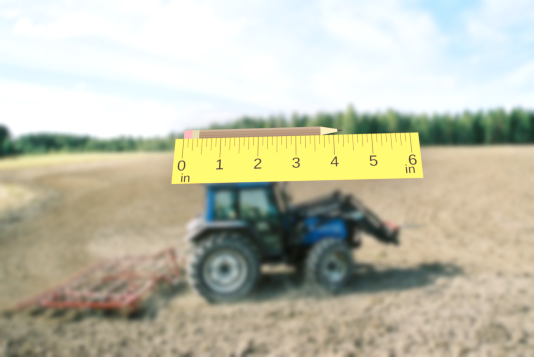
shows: value=4.25 unit=in
